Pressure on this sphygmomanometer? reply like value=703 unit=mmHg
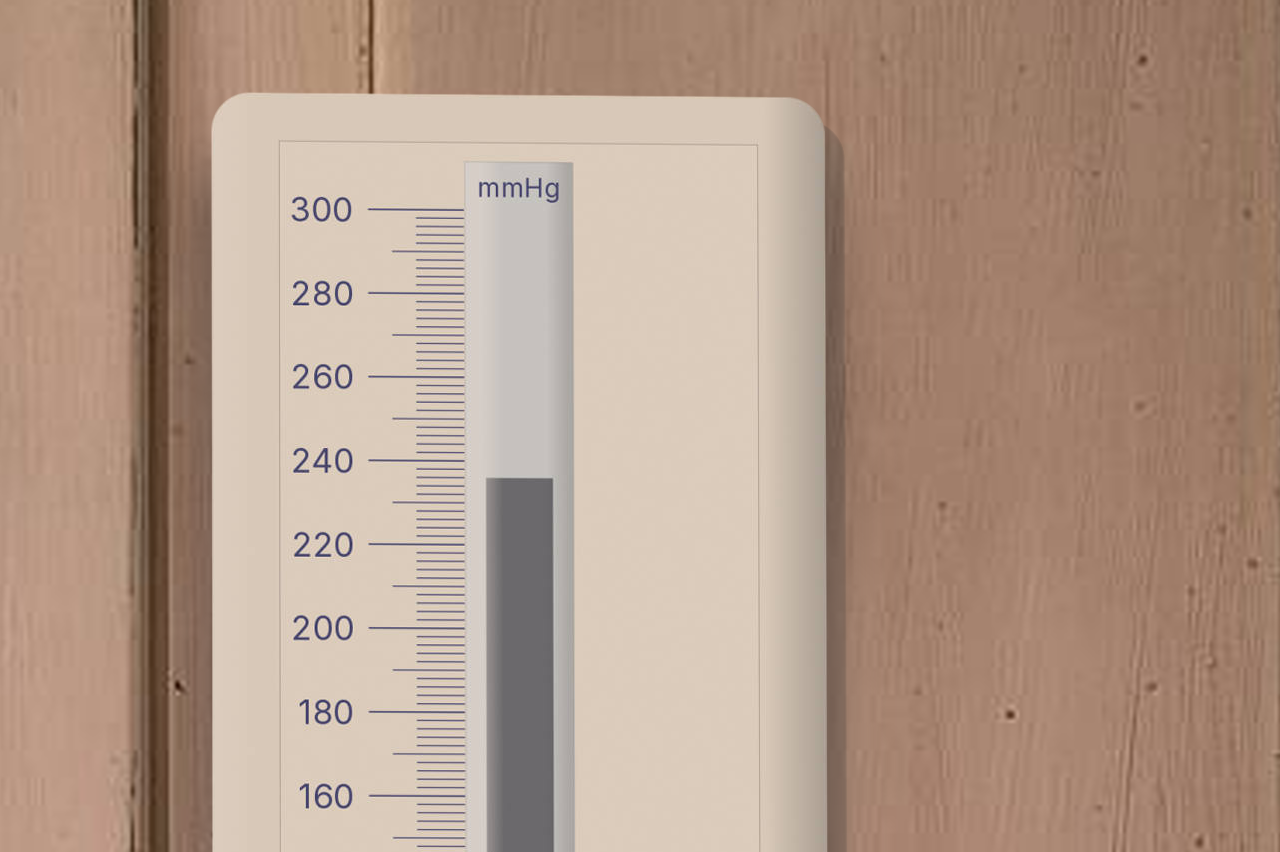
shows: value=236 unit=mmHg
